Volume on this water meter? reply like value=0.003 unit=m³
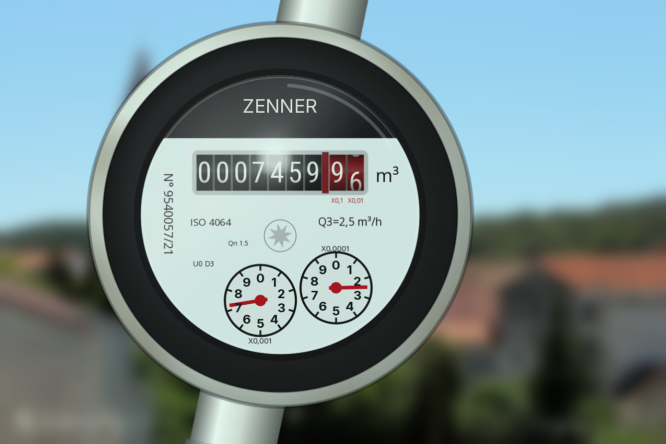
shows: value=7459.9572 unit=m³
